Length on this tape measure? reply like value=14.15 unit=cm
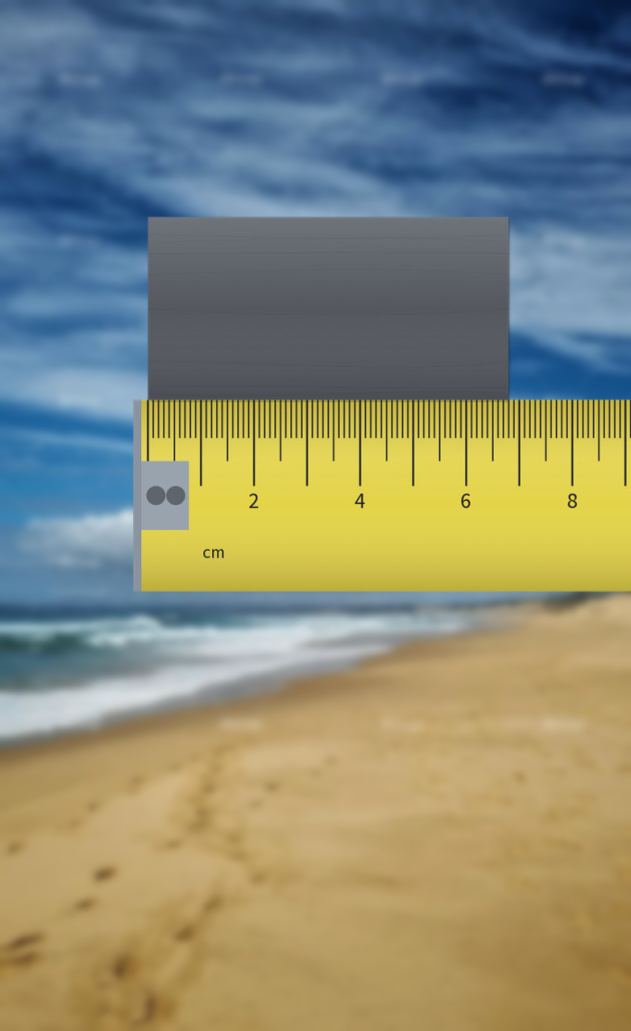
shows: value=6.8 unit=cm
